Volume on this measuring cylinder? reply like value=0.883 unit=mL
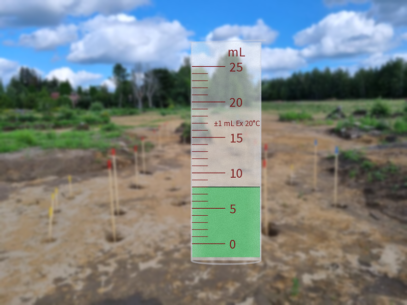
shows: value=8 unit=mL
